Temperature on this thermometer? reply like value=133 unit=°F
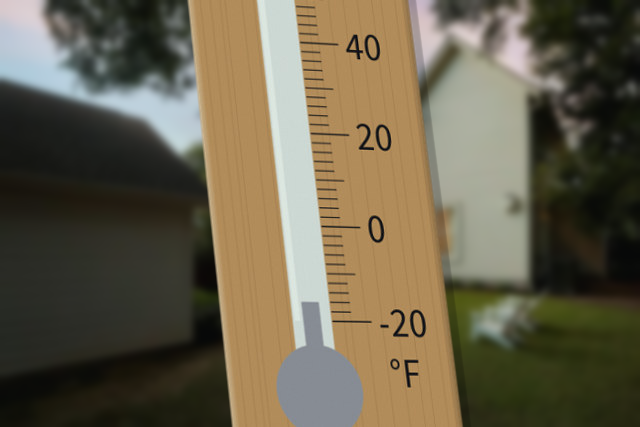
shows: value=-16 unit=°F
